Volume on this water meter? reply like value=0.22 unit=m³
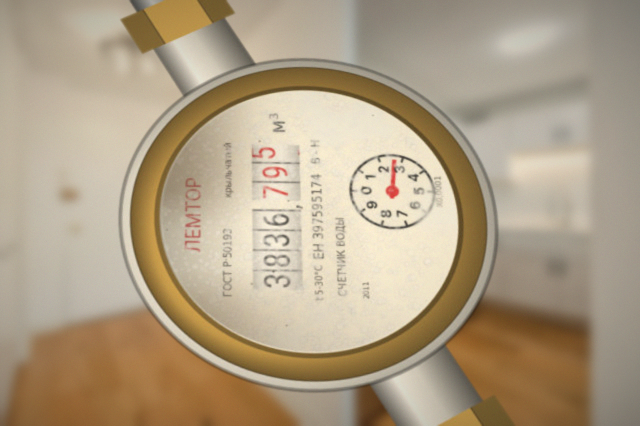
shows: value=3836.7952 unit=m³
